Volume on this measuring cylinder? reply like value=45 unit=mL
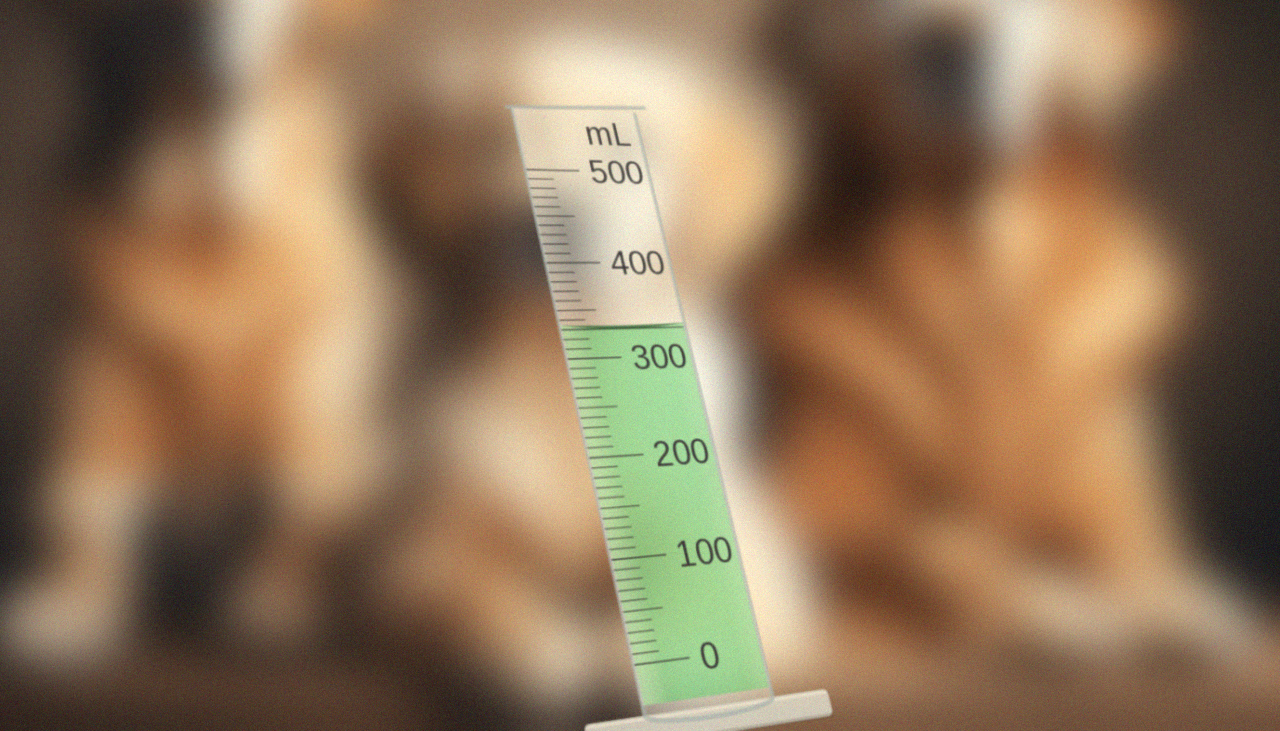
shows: value=330 unit=mL
